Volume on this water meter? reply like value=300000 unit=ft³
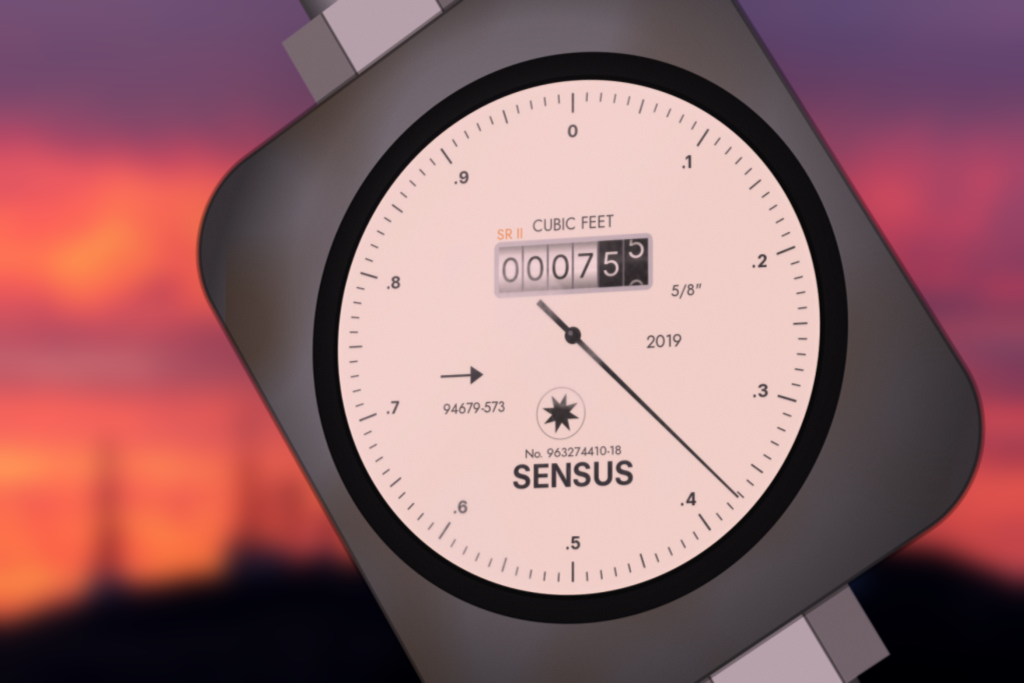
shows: value=755.37 unit=ft³
